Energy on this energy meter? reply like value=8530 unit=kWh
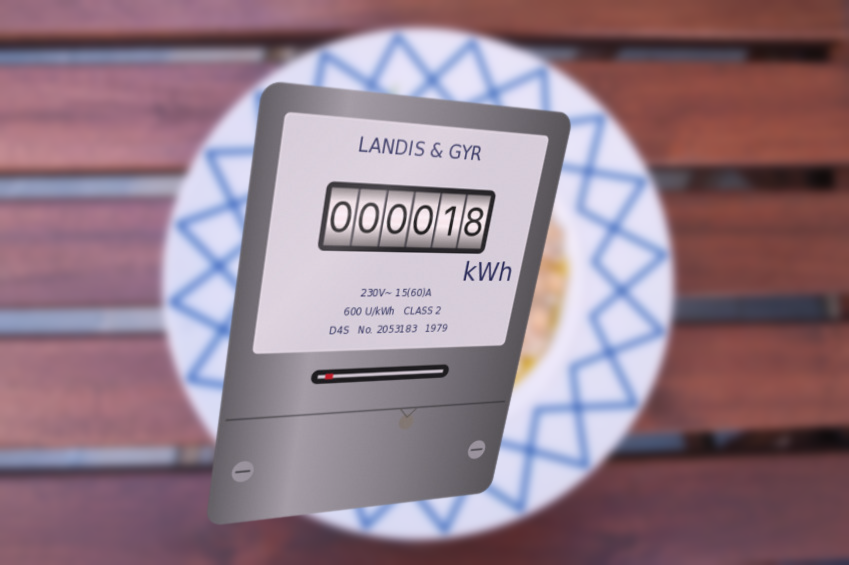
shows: value=18 unit=kWh
